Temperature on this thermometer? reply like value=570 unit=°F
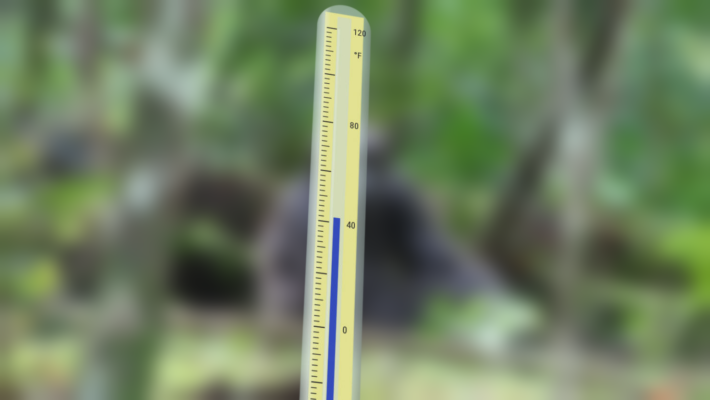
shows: value=42 unit=°F
